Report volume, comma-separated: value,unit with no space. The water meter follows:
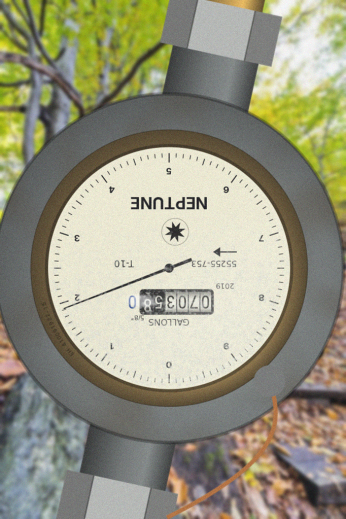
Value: 703581.9,gal
